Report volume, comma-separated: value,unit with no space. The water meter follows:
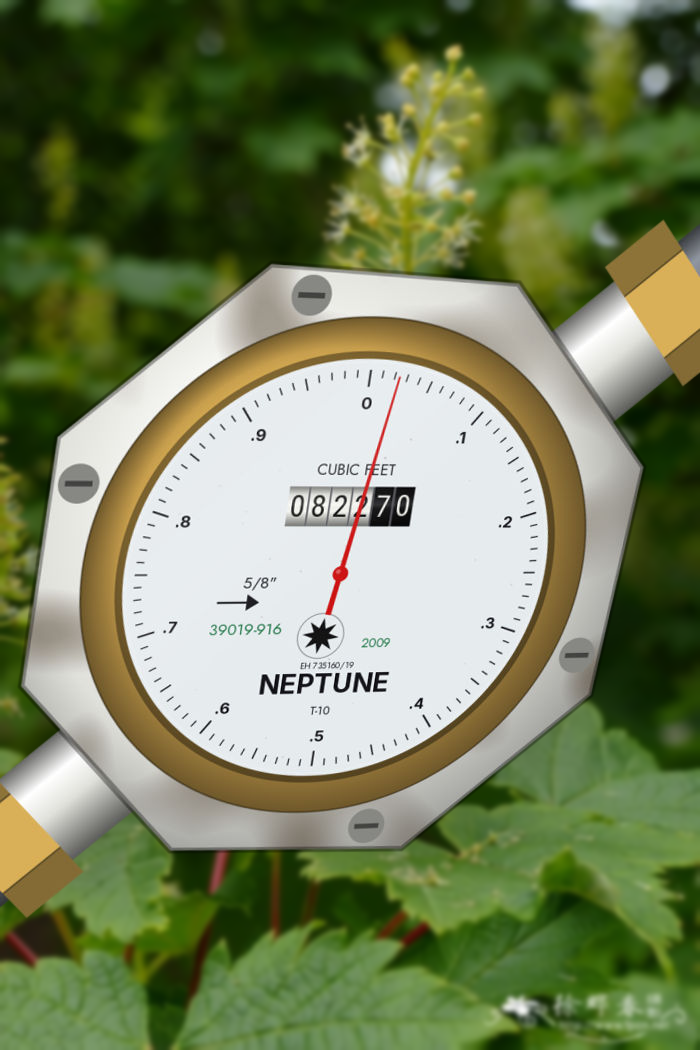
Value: 82270.02,ft³
